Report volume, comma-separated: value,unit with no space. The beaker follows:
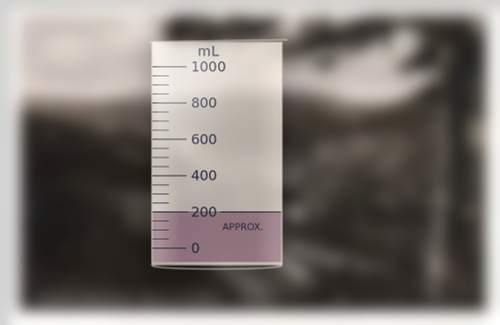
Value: 200,mL
